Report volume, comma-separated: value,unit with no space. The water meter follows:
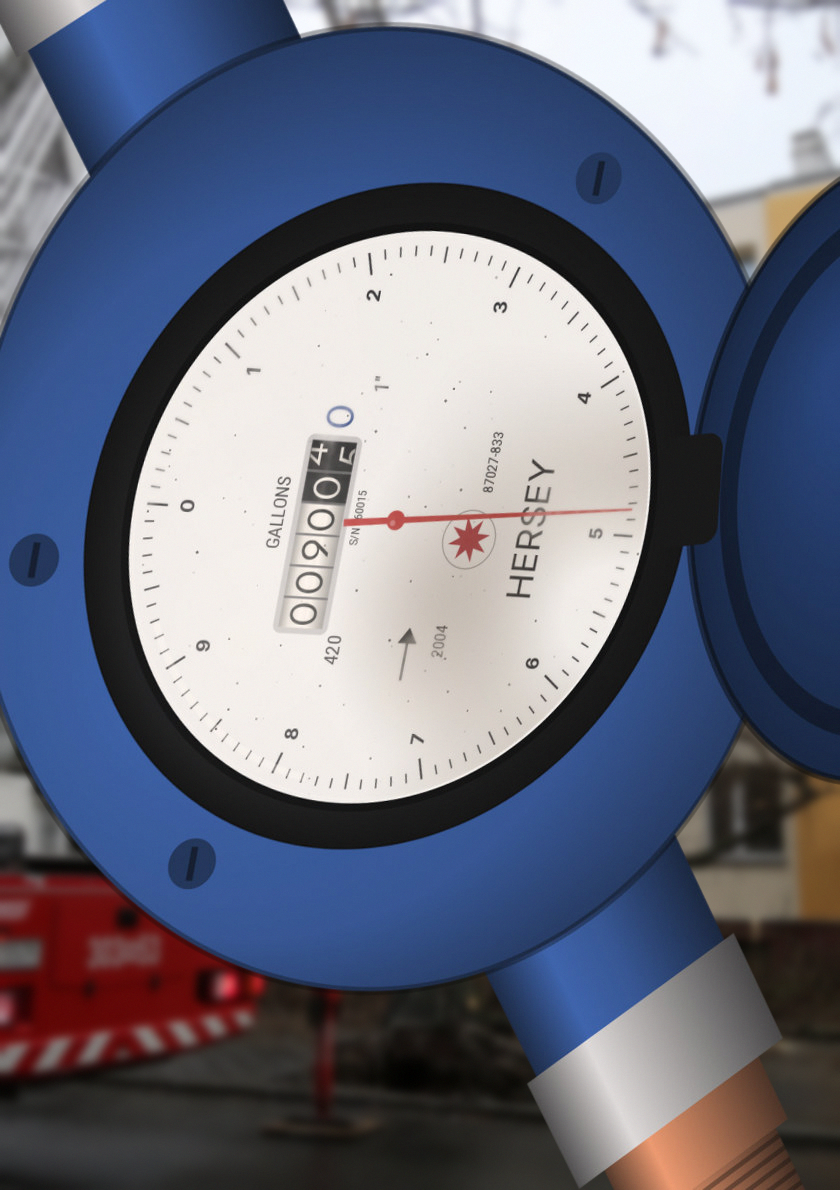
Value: 90044.8,gal
